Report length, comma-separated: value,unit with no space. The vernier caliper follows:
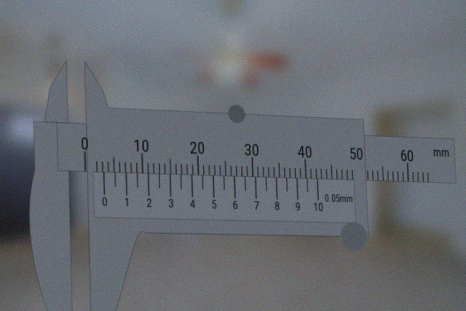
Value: 3.2,mm
